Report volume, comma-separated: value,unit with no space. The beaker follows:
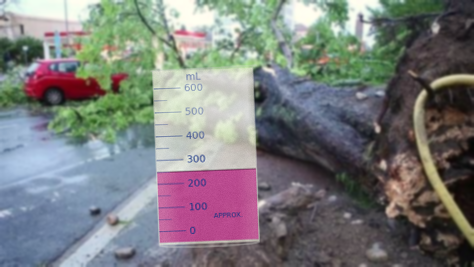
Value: 250,mL
